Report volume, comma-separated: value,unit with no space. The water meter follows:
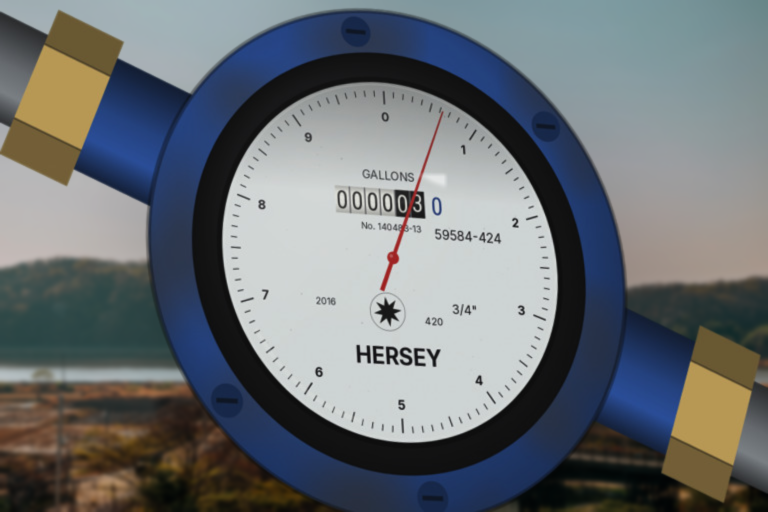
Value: 30.6,gal
